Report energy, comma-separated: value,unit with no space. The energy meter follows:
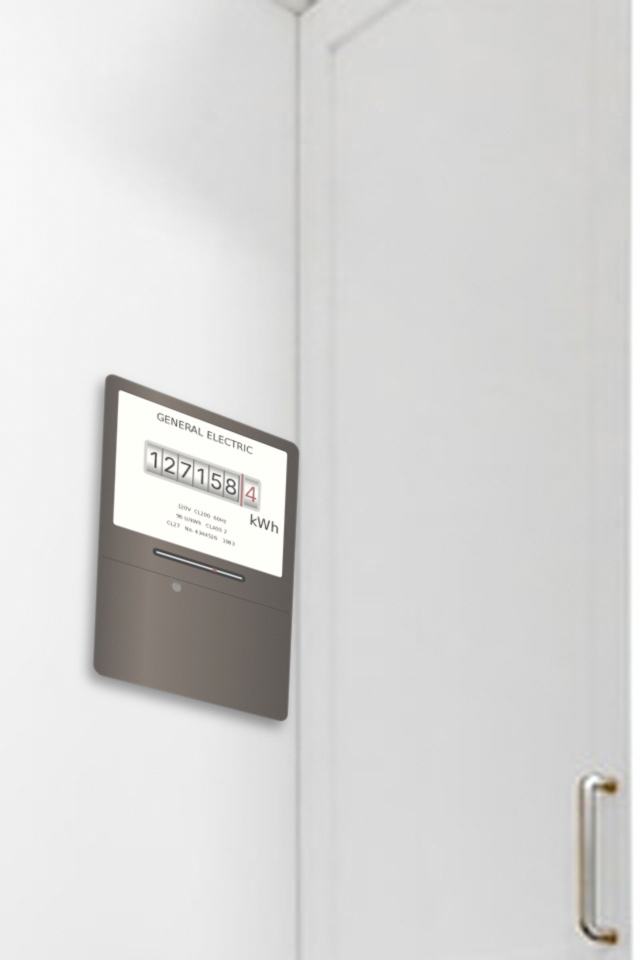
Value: 127158.4,kWh
